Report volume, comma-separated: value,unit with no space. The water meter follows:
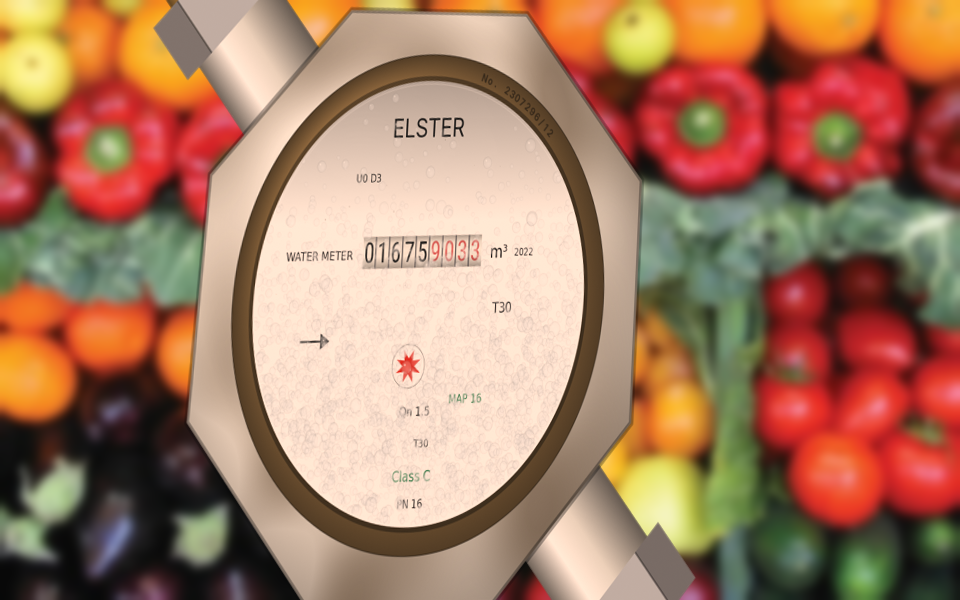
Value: 1675.9033,m³
